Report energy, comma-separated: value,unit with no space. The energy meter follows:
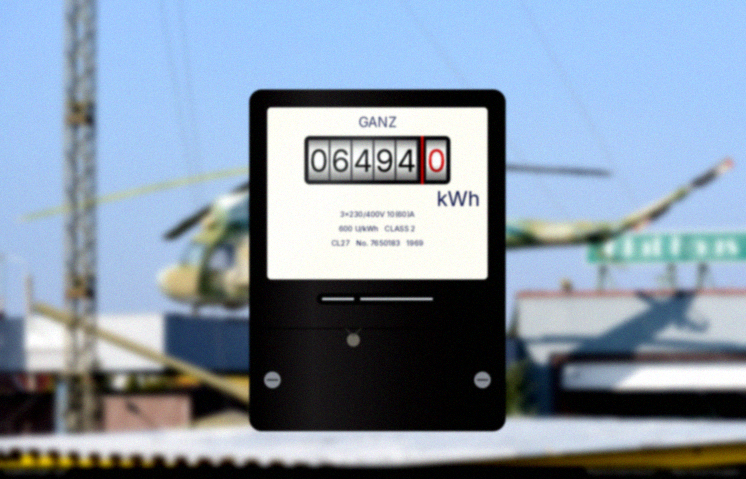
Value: 6494.0,kWh
